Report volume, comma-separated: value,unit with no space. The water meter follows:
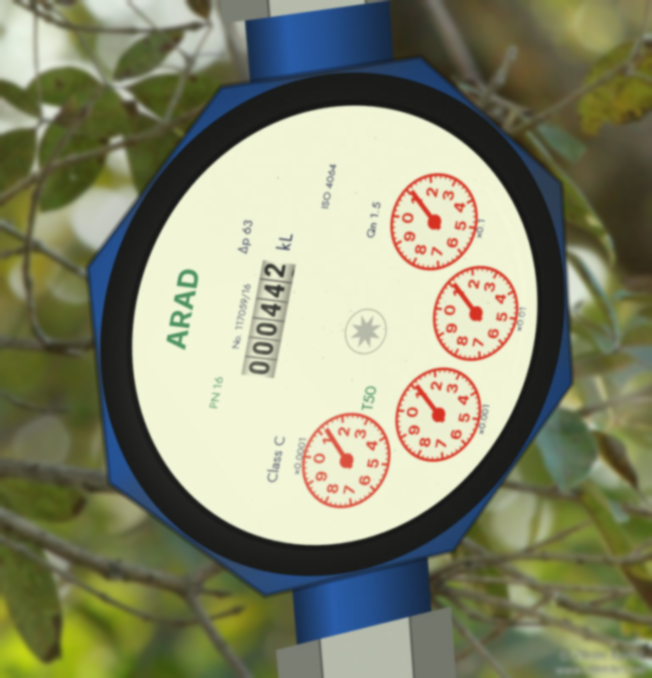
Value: 442.1111,kL
